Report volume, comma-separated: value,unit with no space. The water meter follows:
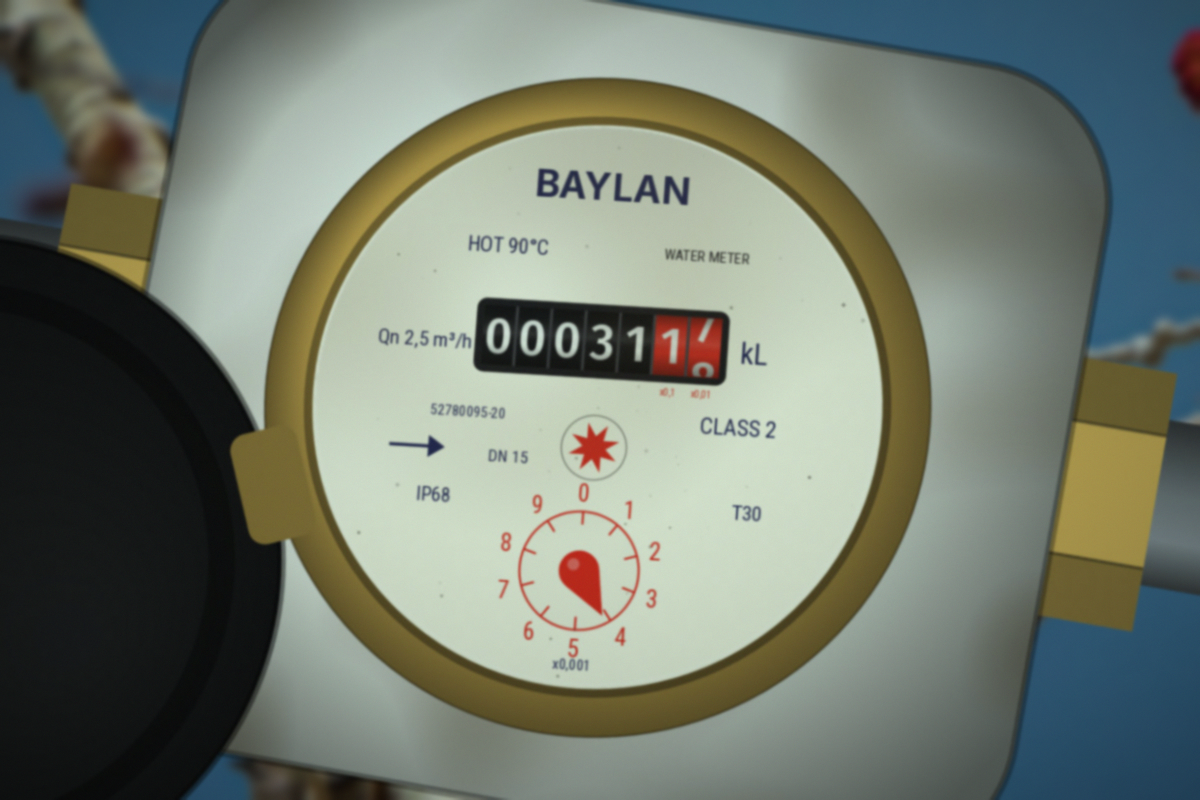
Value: 31.174,kL
